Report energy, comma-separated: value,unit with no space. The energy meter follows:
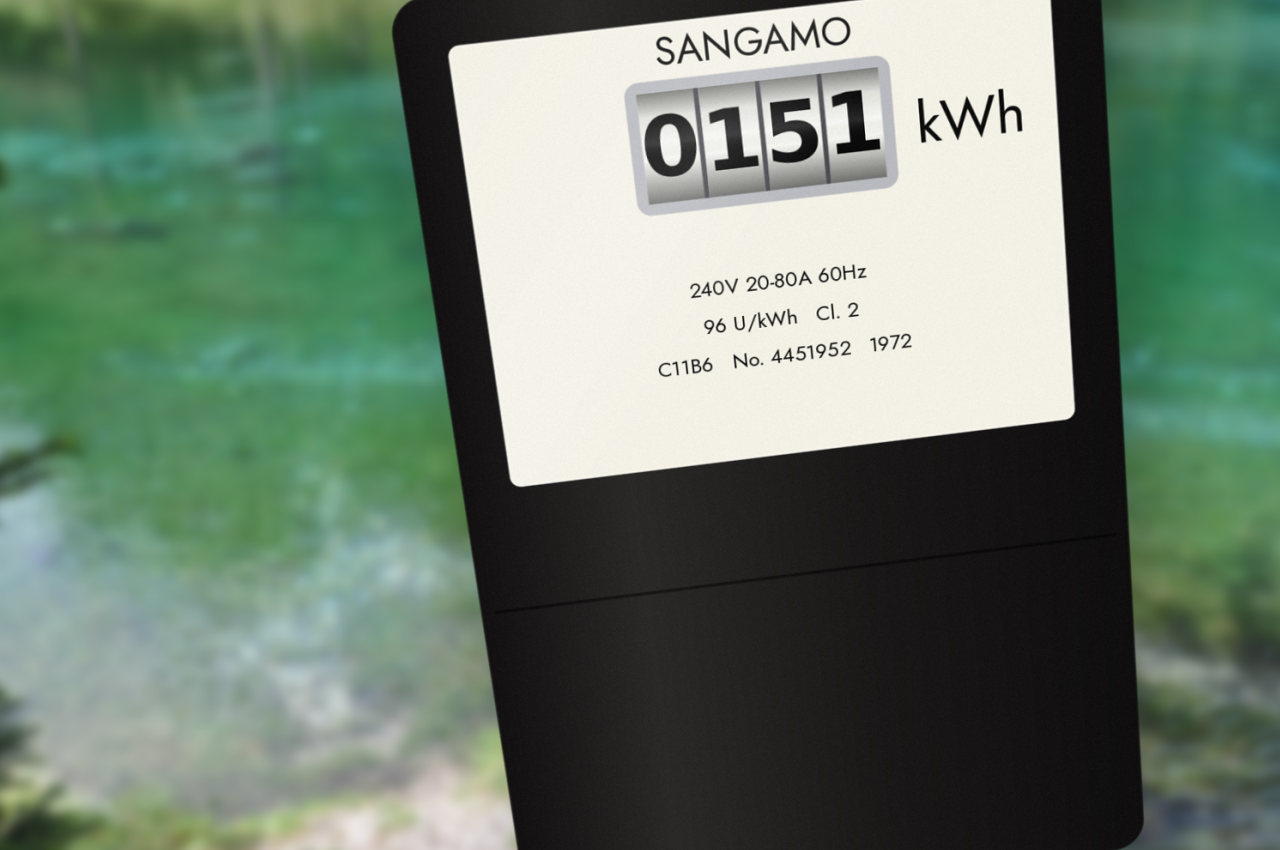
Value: 151,kWh
